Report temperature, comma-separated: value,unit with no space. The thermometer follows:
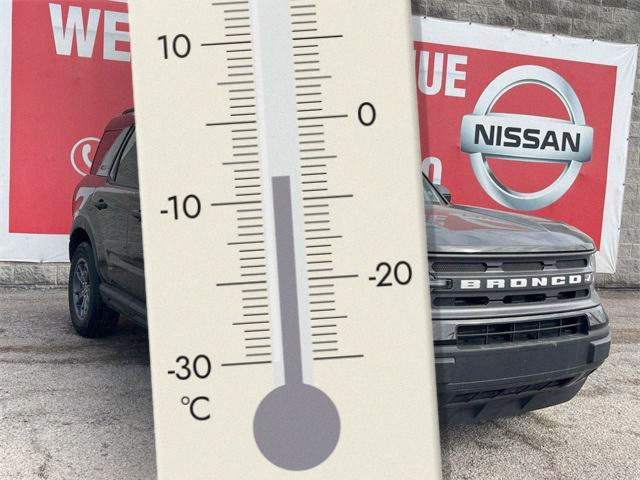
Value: -7,°C
